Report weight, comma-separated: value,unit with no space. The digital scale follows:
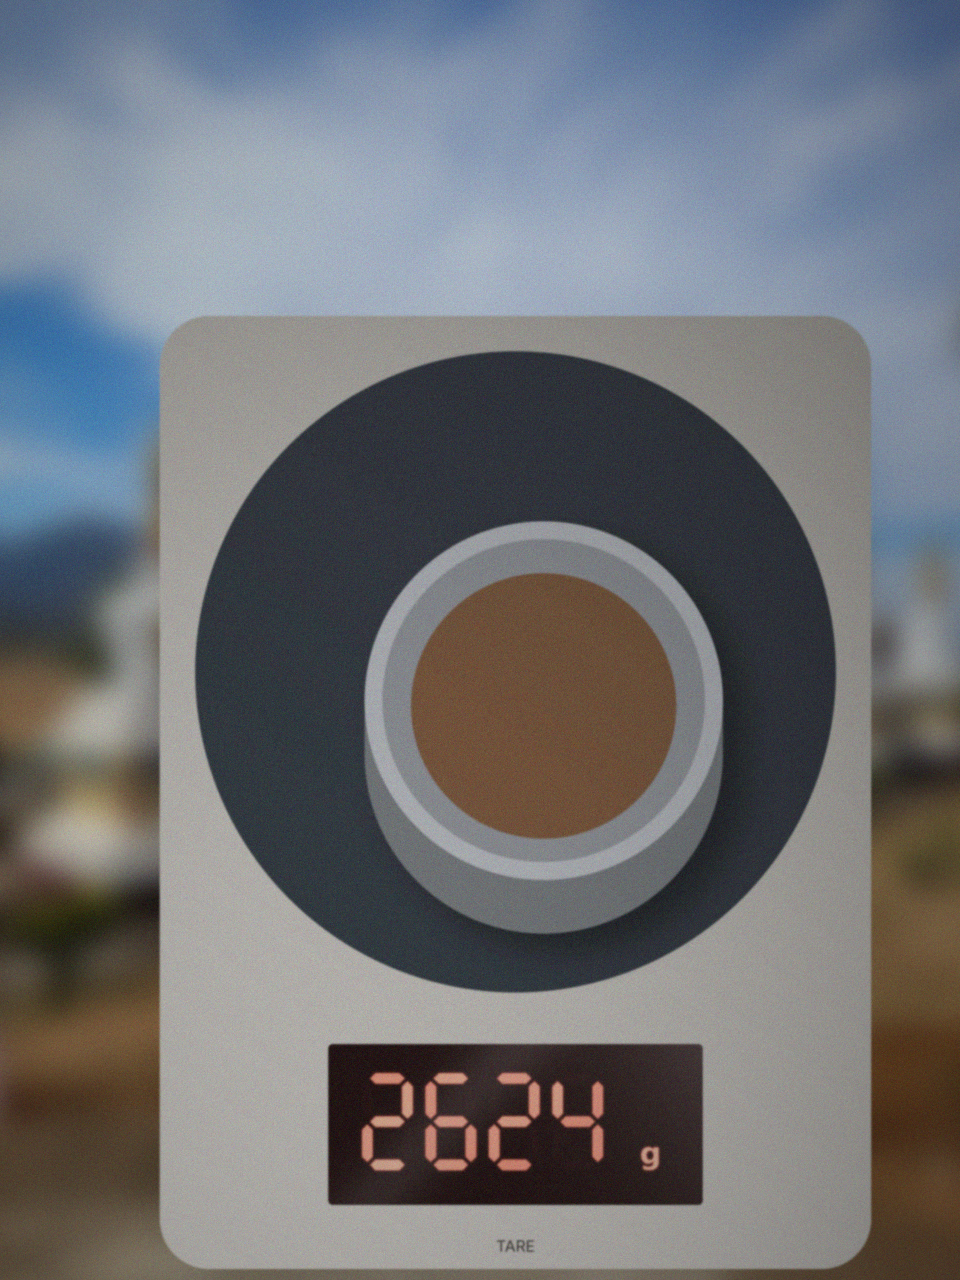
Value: 2624,g
